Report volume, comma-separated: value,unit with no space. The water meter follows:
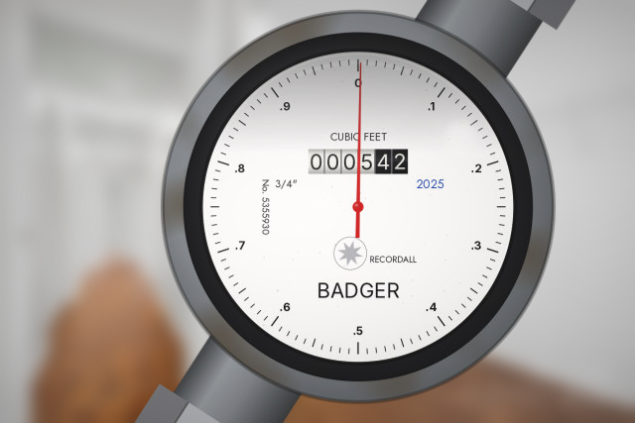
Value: 542.00,ft³
